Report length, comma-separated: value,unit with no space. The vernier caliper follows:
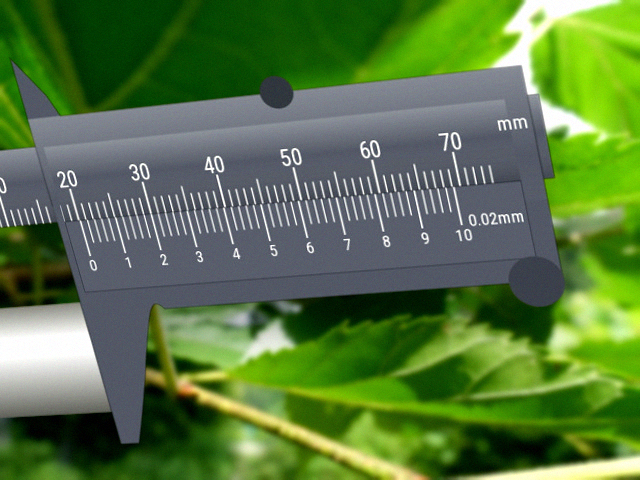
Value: 20.2,mm
